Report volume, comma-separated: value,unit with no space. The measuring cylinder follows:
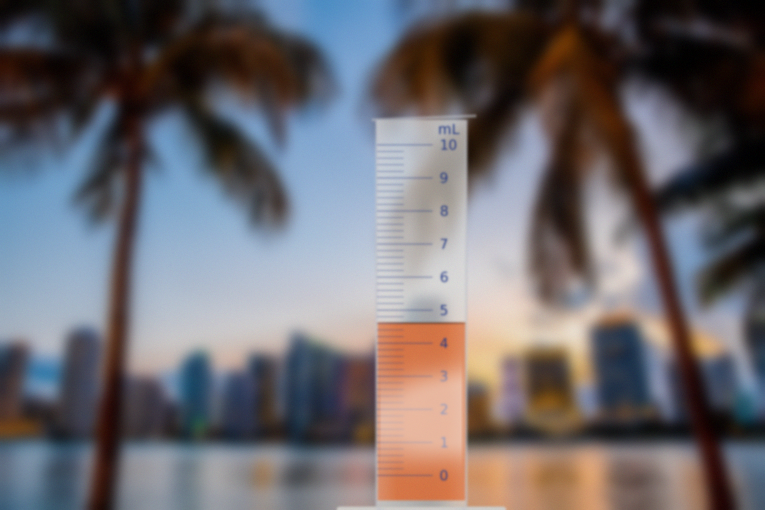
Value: 4.6,mL
